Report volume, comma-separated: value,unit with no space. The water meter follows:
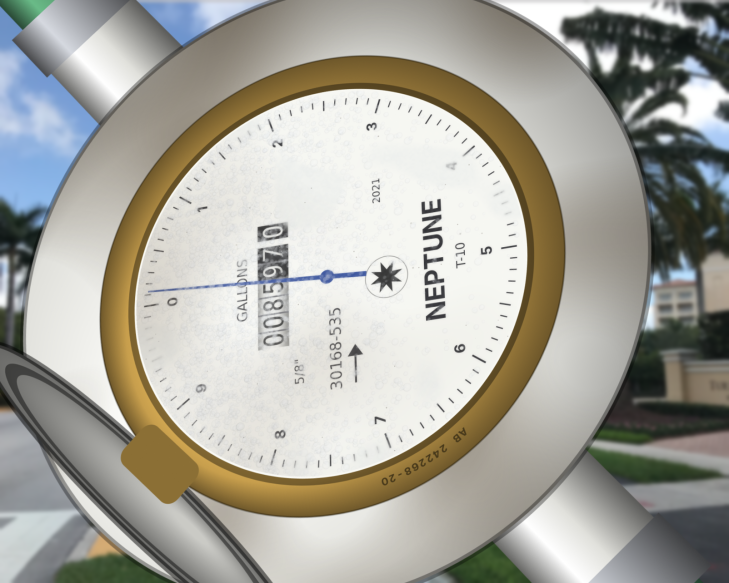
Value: 85970.1,gal
